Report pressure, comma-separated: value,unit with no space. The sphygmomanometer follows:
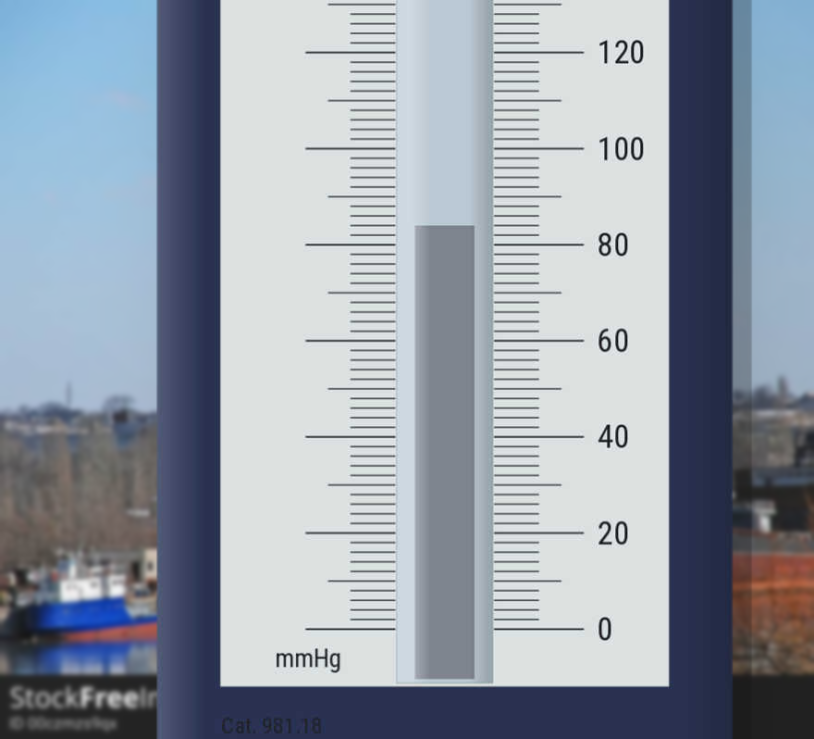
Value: 84,mmHg
